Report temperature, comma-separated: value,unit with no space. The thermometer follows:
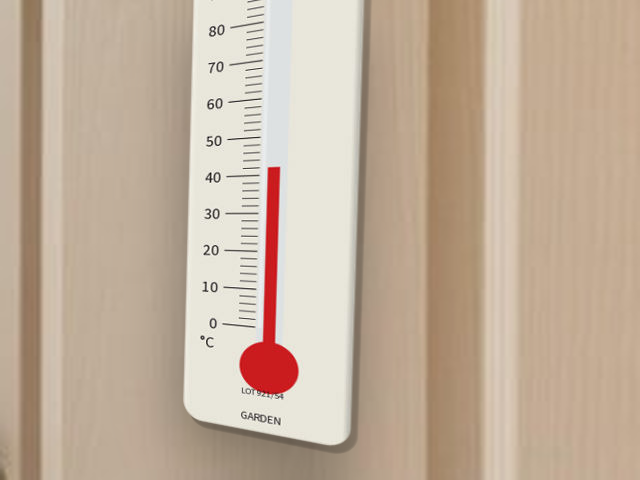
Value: 42,°C
